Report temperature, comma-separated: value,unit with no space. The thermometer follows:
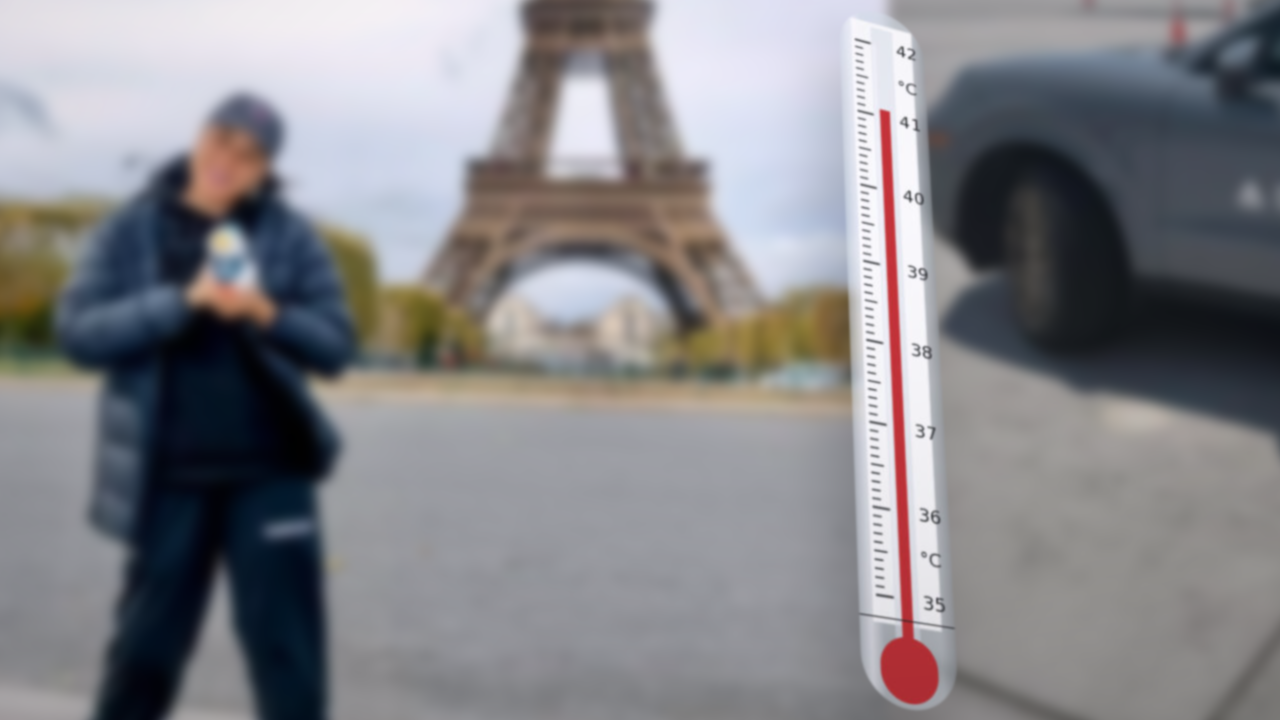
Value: 41.1,°C
